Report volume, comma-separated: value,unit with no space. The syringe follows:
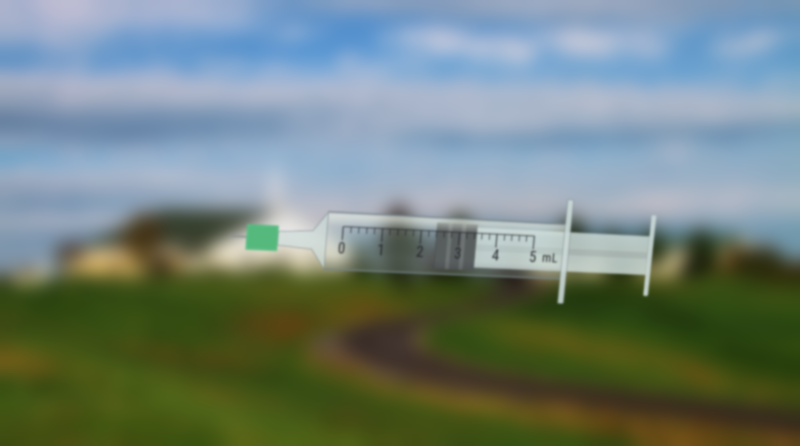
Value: 2.4,mL
